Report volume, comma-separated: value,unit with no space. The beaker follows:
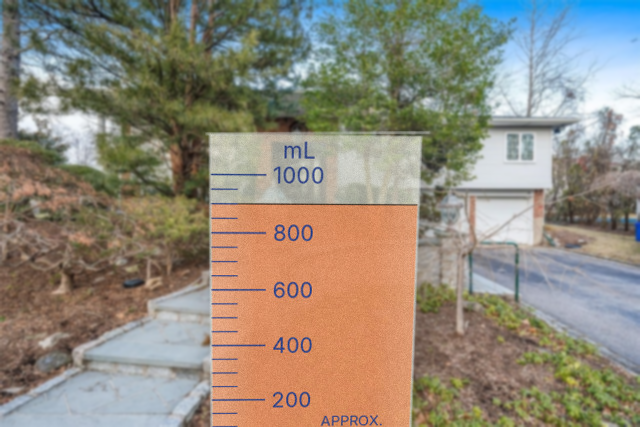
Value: 900,mL
